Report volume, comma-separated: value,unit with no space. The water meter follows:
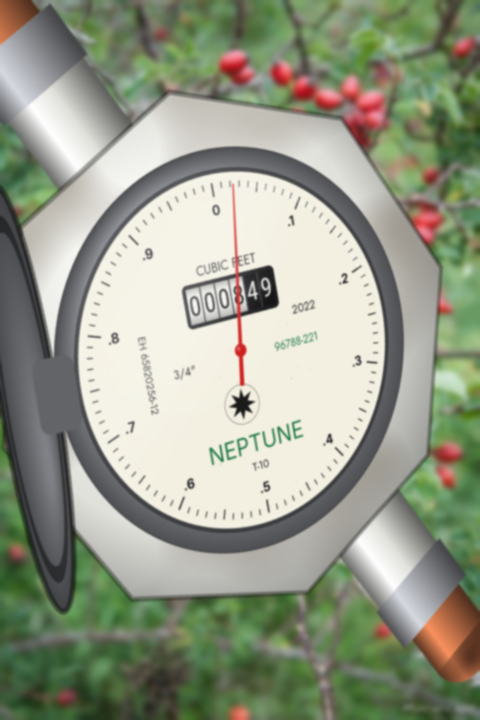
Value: 849.02,ft³
